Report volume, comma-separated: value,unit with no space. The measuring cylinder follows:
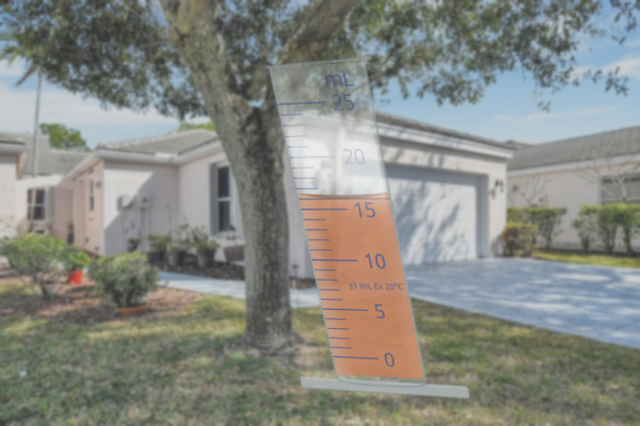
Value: 16,mL
